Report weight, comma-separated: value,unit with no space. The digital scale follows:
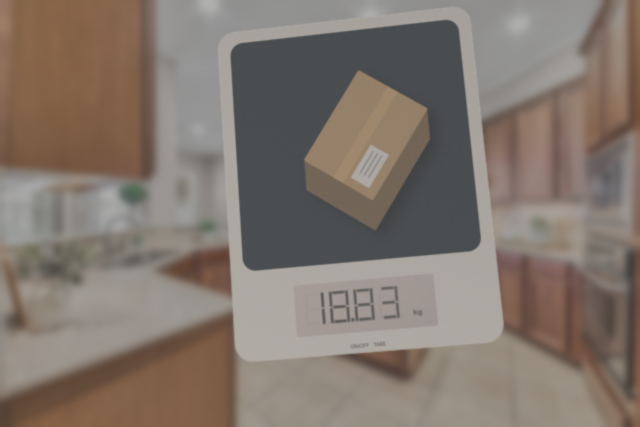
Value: 18.83,kg
